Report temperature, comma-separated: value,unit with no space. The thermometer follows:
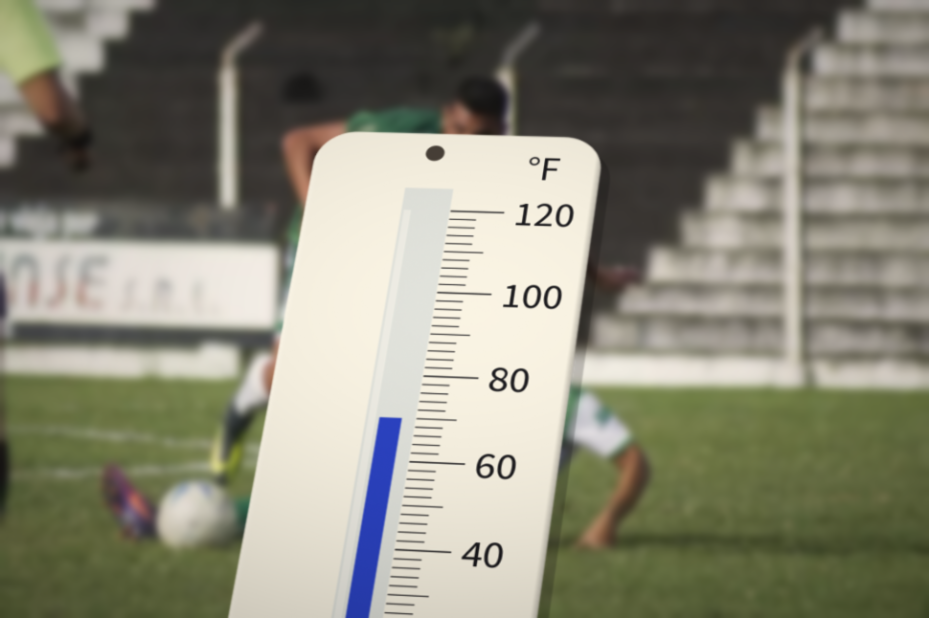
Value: 70,°F
